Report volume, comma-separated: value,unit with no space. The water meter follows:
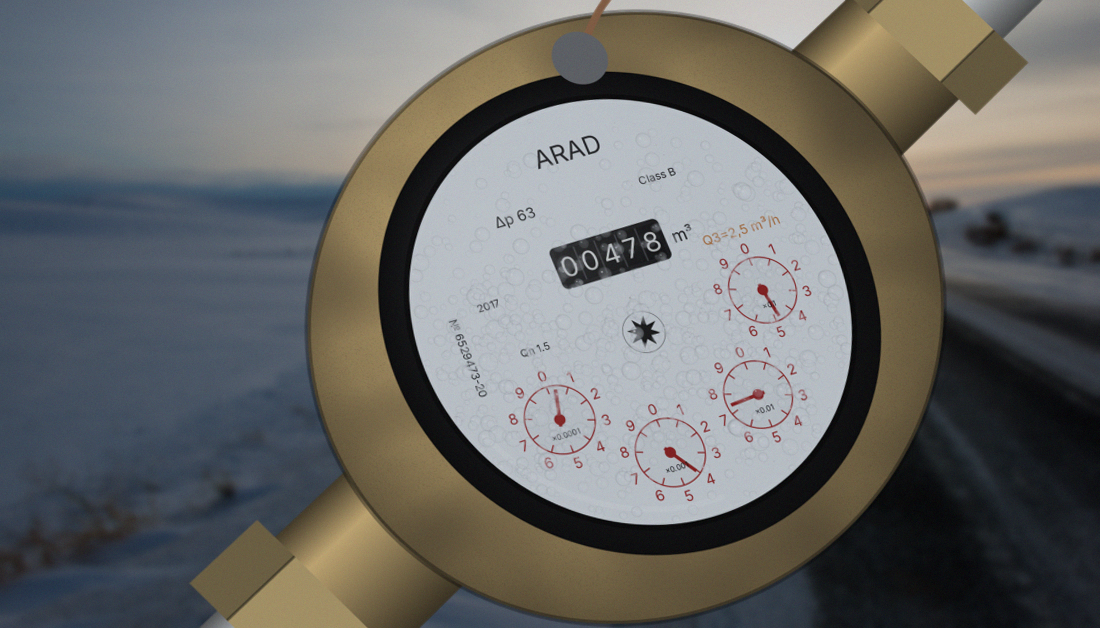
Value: 478.4740,m³
